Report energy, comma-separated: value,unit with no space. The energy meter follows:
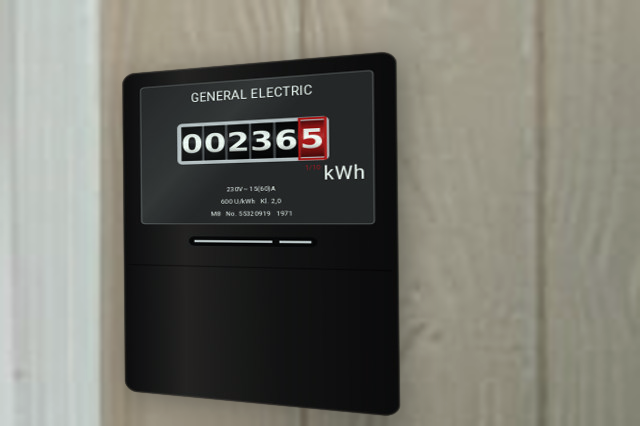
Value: 236.5,kWh
